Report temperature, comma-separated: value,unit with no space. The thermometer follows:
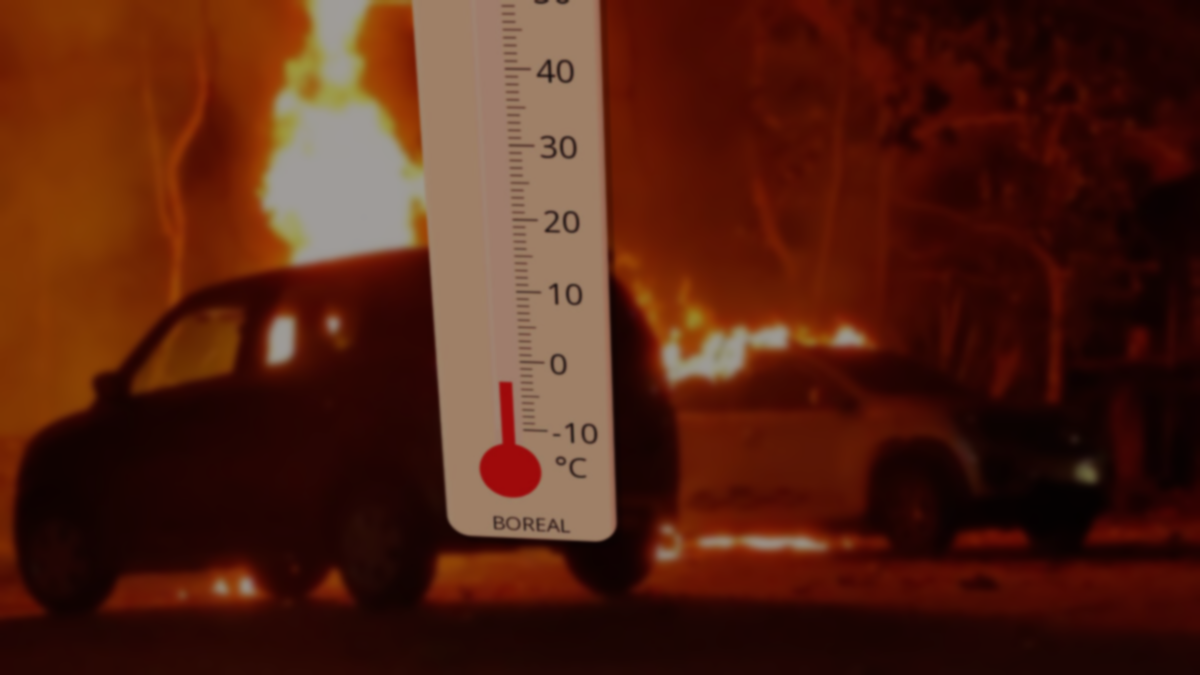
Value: -3,°C
